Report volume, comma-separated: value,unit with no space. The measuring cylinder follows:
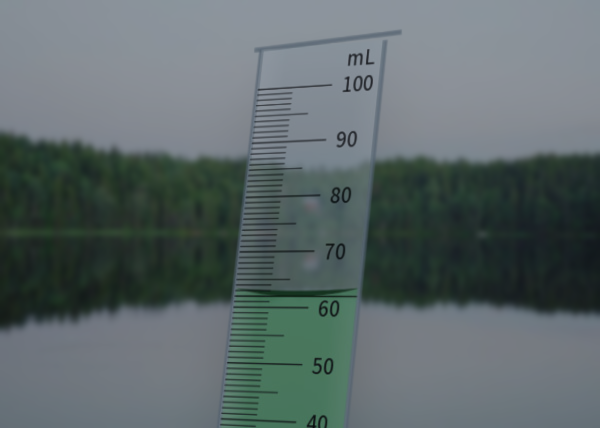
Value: 62,mL
